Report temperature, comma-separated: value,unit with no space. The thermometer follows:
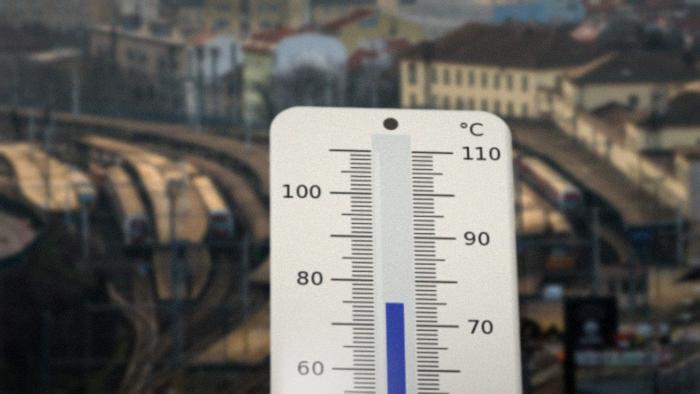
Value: 75,°C
